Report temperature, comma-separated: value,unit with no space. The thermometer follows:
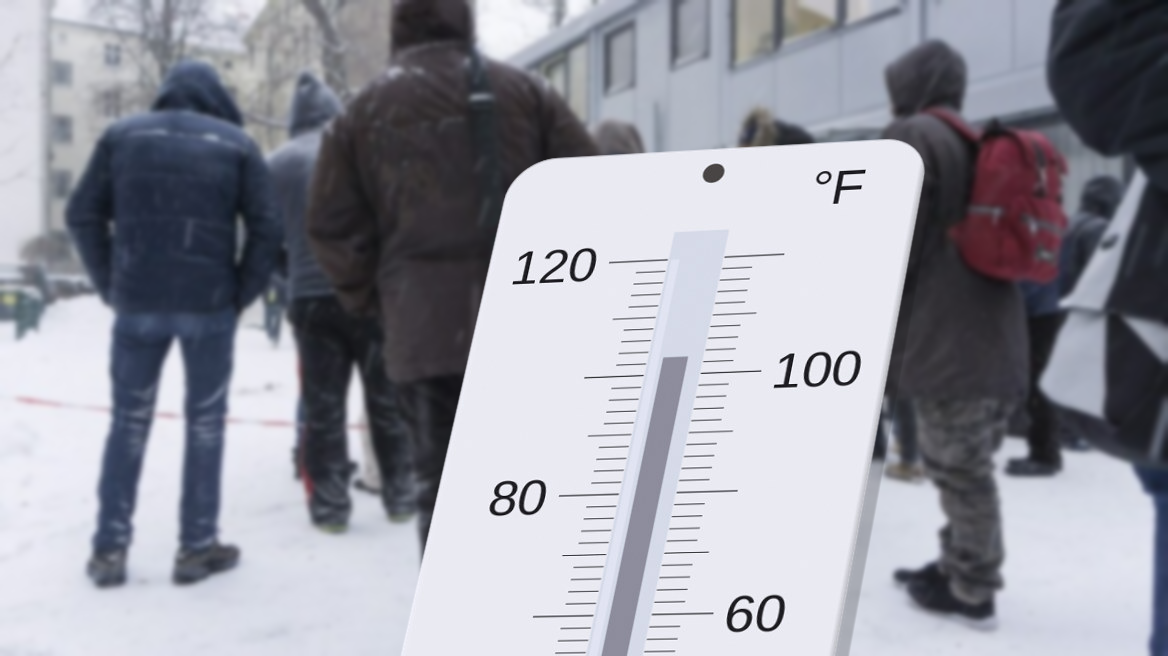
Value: 103,°F
